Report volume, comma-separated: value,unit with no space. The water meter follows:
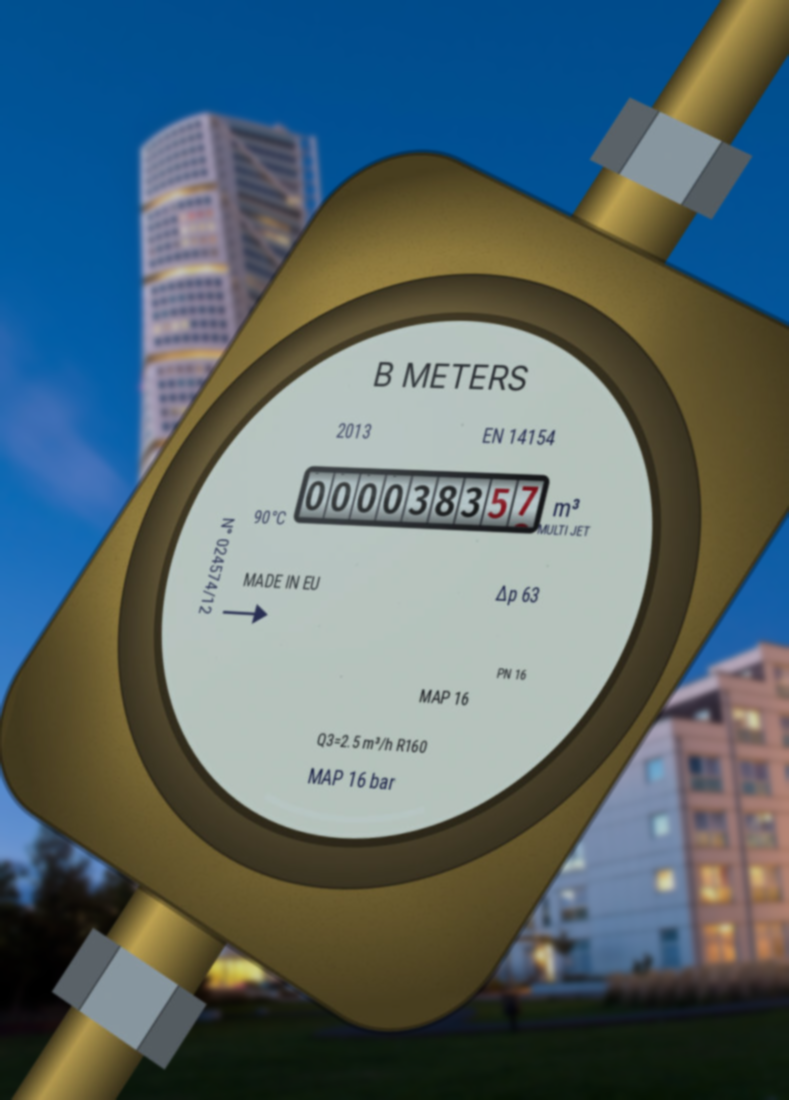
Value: 383.57,m³
